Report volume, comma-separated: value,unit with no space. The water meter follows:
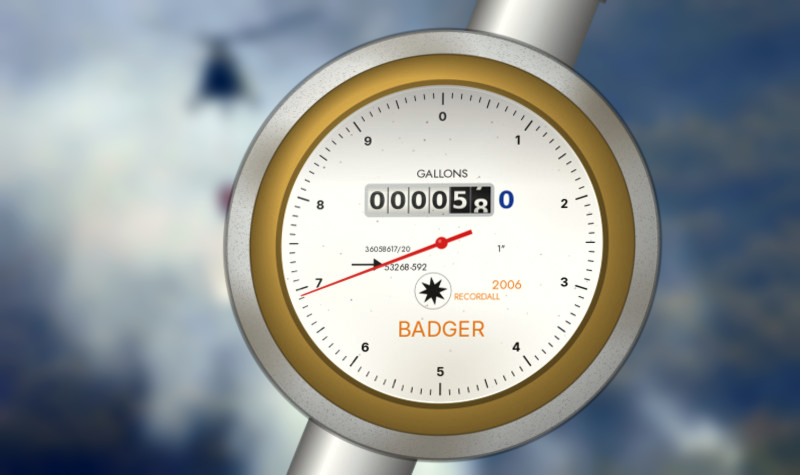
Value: 576.9,gal
